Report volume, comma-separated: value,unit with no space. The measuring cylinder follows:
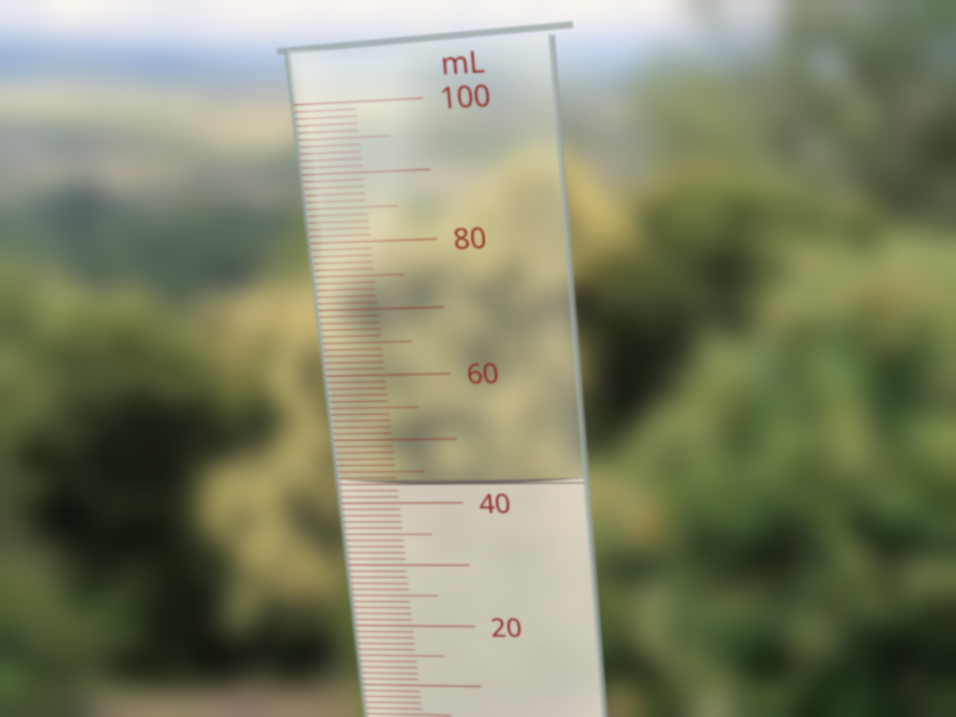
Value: 43,mL
